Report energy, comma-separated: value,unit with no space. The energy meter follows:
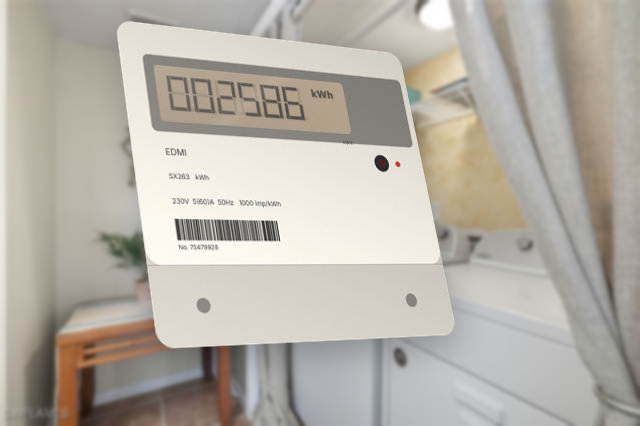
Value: 2586,kWh
